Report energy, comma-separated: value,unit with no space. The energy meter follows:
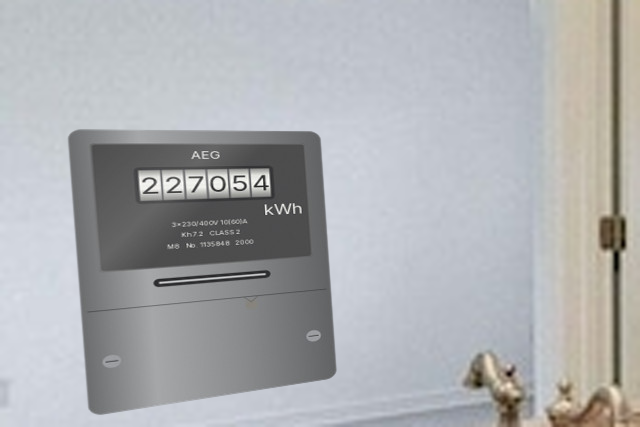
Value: 227054,kWh
